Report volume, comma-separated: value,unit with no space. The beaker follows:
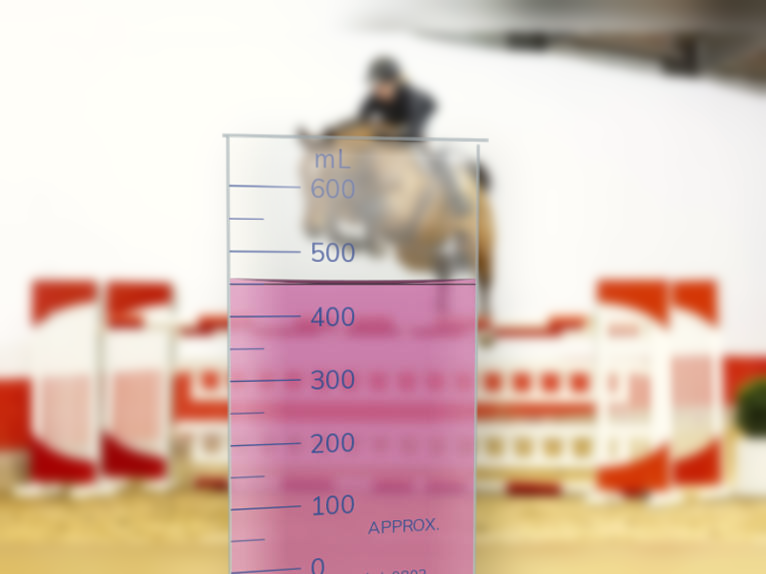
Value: 450,mL
